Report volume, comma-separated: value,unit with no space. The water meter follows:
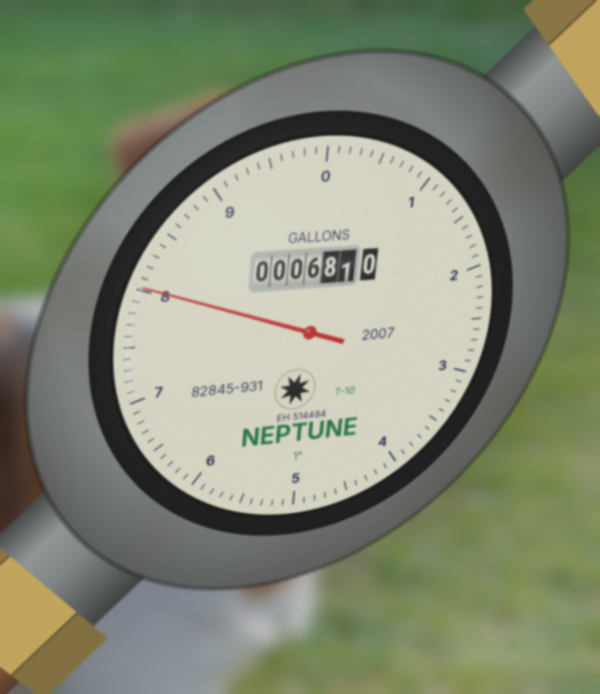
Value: 6808.0,gal
